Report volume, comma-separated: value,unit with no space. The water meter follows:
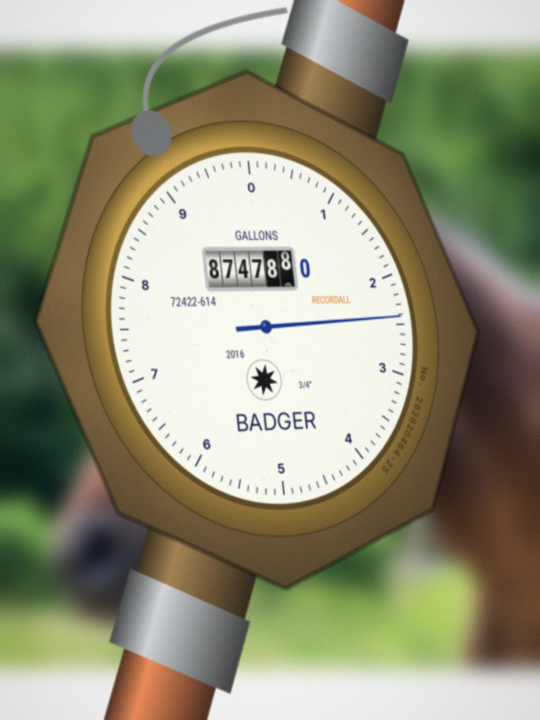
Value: 8747882.4,gal
